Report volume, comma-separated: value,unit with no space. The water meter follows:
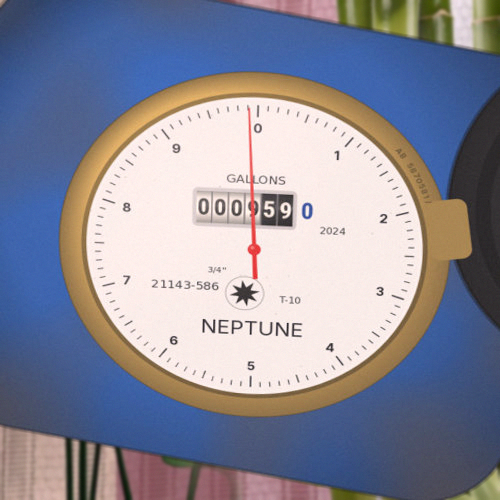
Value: 9589.9,gal
